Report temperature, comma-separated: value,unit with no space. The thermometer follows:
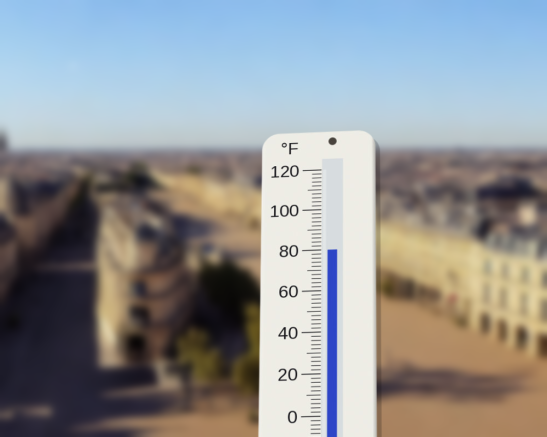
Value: 80,°F
